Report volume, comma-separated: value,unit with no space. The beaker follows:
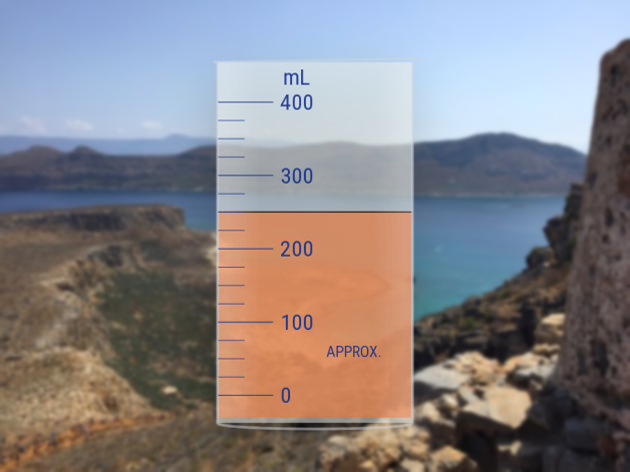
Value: 250,mL
